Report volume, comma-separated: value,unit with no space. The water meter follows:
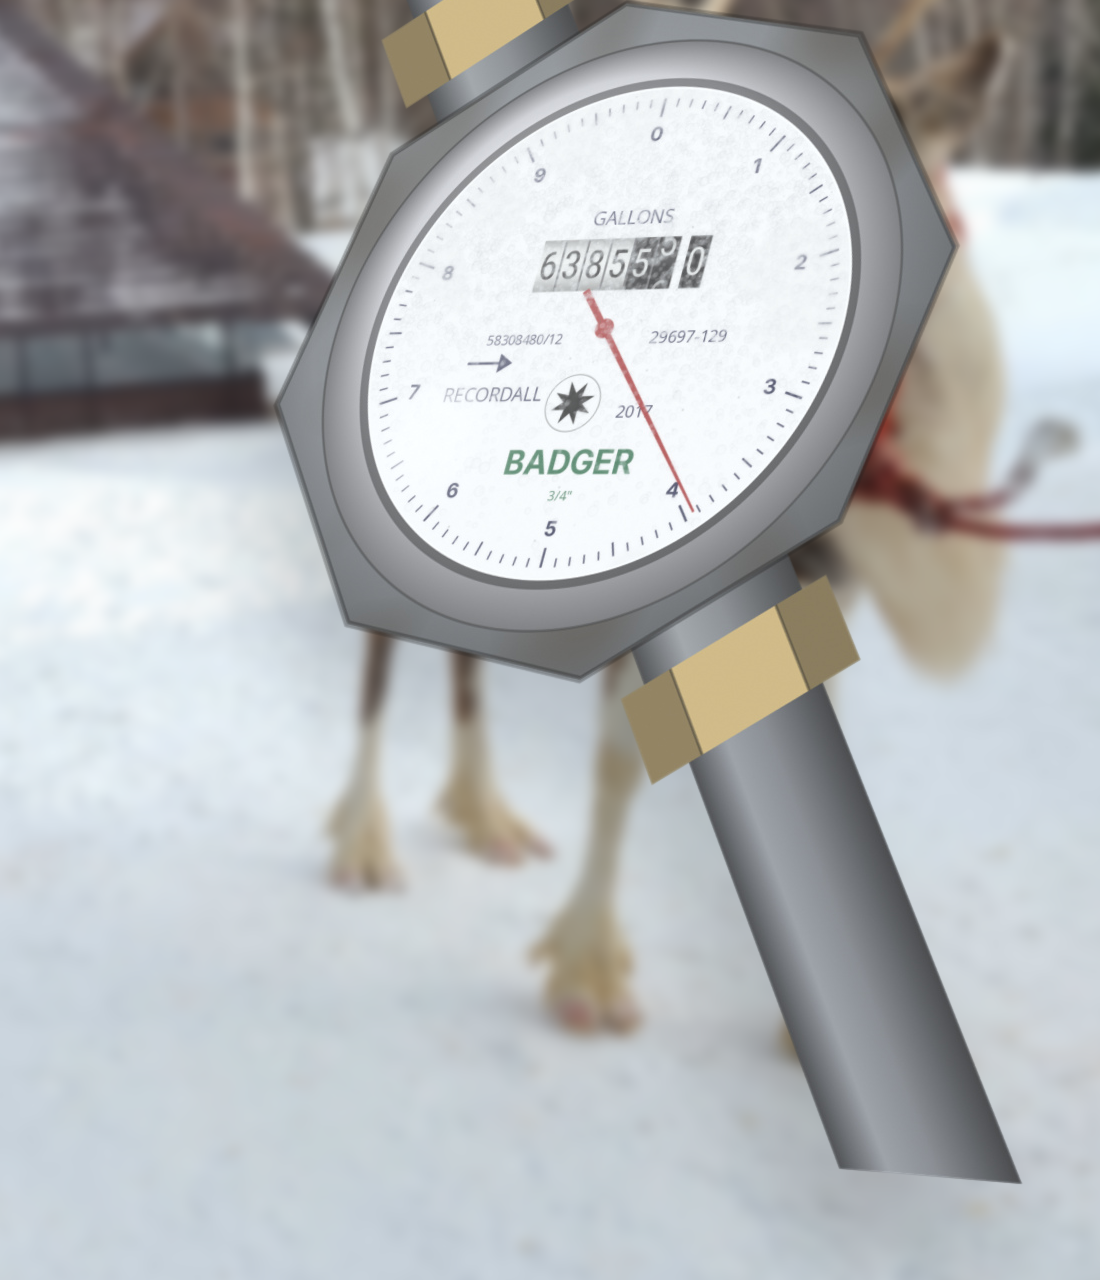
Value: 6385553.9,gal
